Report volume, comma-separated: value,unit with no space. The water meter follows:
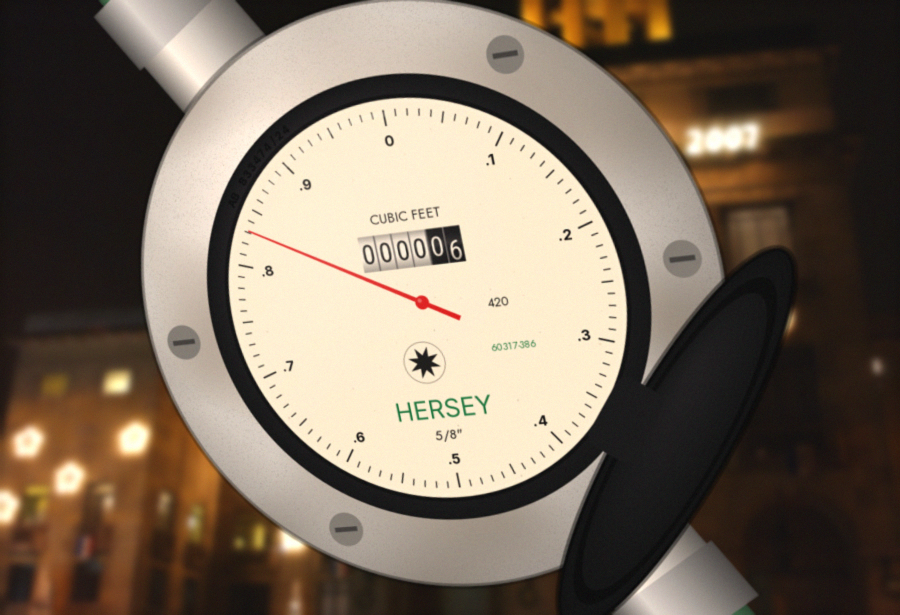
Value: 5.83,ft³
